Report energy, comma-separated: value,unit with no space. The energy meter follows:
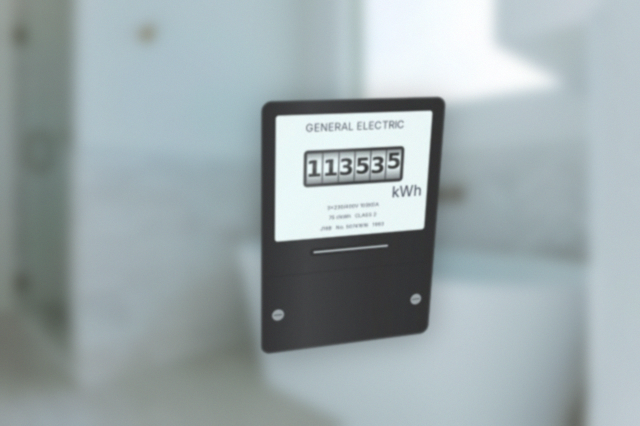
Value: 113535,kWh
